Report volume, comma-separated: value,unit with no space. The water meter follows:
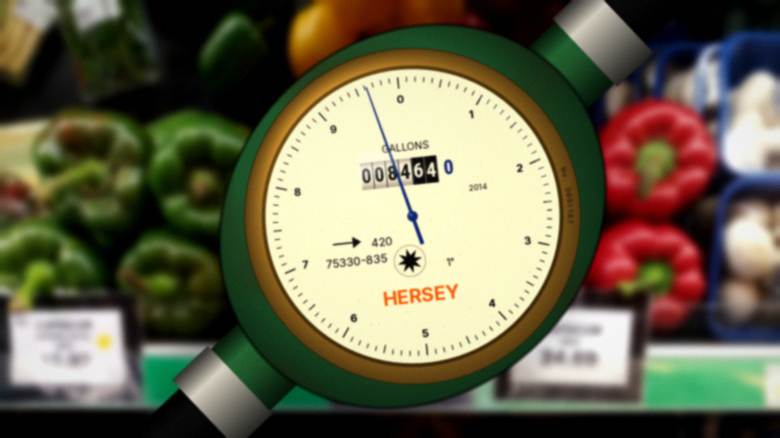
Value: 84639.6,gal
